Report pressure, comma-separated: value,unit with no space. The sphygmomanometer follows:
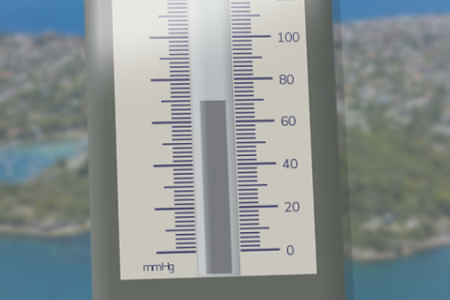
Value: 70,mmHg
